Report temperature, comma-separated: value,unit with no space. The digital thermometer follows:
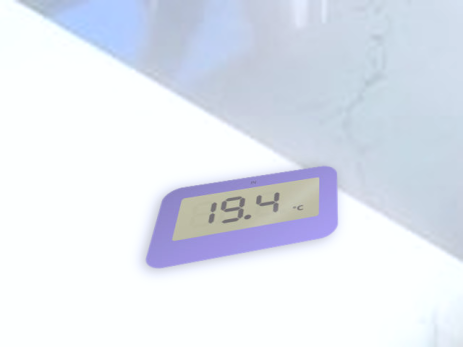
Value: 19.4,°C
